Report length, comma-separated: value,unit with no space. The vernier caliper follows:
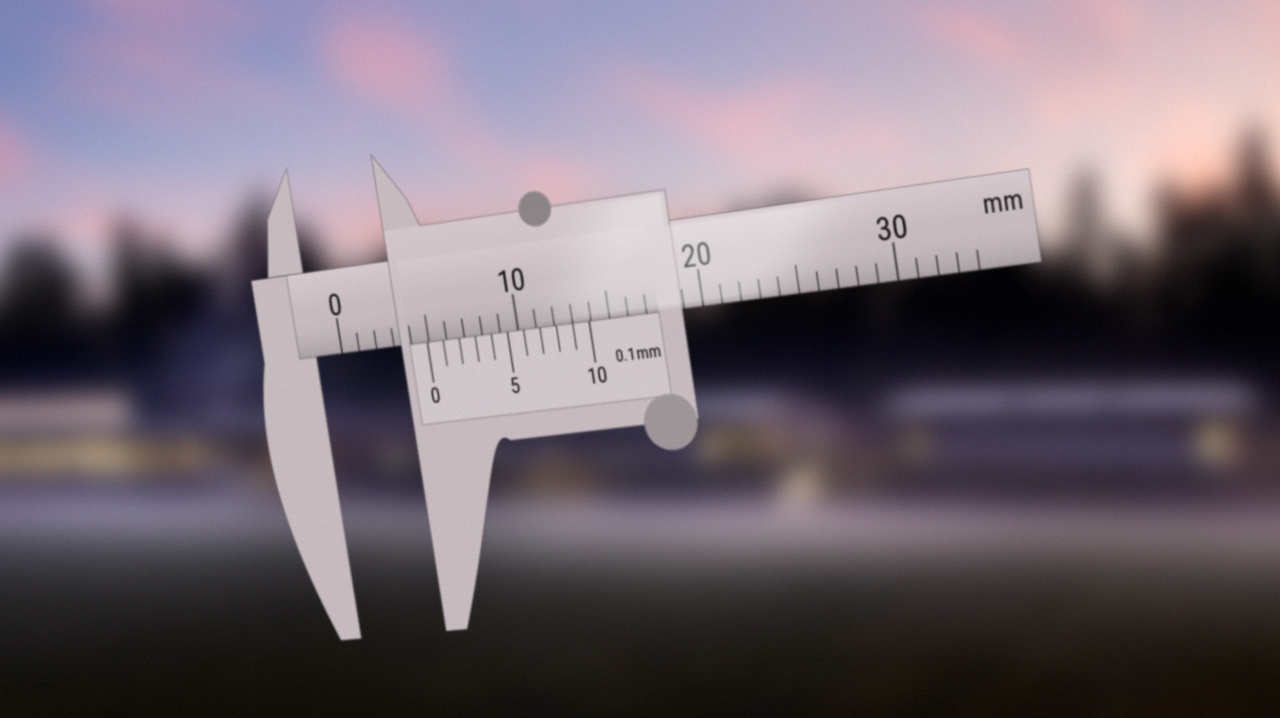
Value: 4.9,mm
